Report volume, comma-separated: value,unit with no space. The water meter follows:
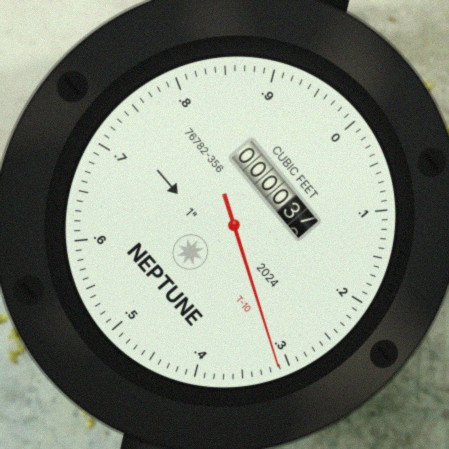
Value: 37.31,ft³
